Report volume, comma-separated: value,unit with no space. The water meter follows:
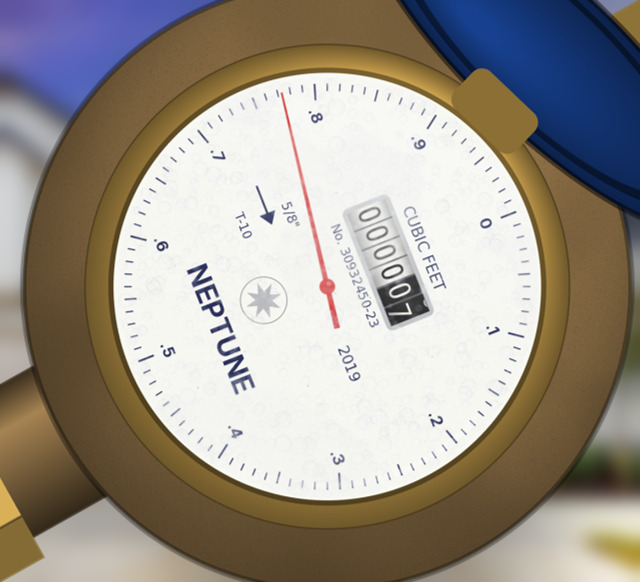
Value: 6.77,ft³
